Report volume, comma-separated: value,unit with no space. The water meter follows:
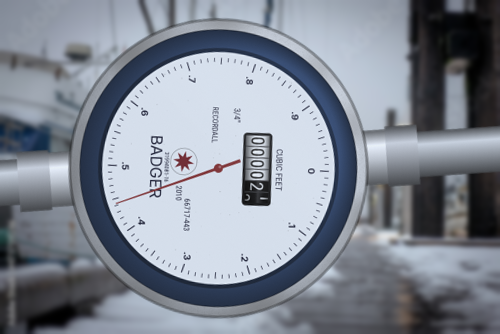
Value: 21.44,ft³
